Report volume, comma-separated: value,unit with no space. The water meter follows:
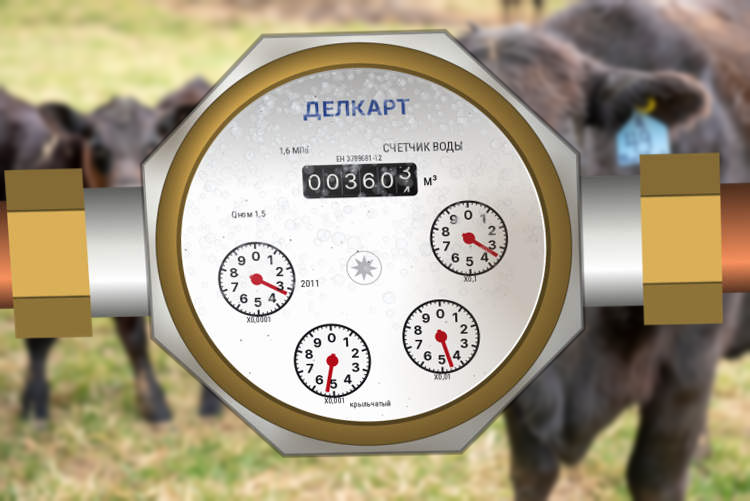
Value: 3603.3453,m³
